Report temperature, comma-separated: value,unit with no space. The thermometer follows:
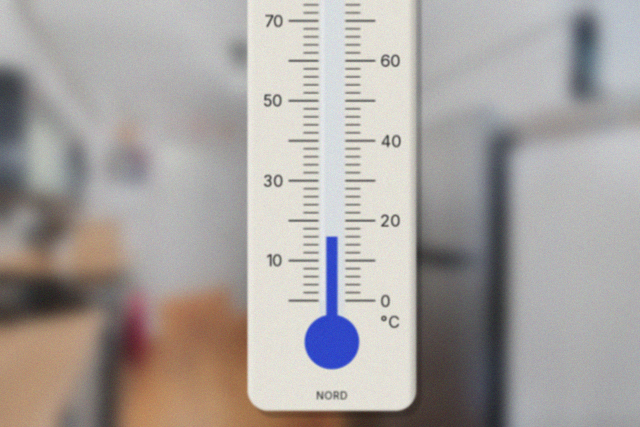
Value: 16,°C
